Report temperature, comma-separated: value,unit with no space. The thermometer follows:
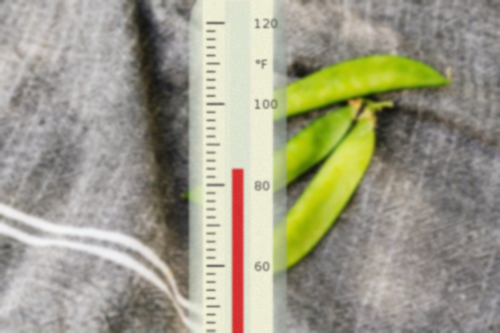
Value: 84,°F
